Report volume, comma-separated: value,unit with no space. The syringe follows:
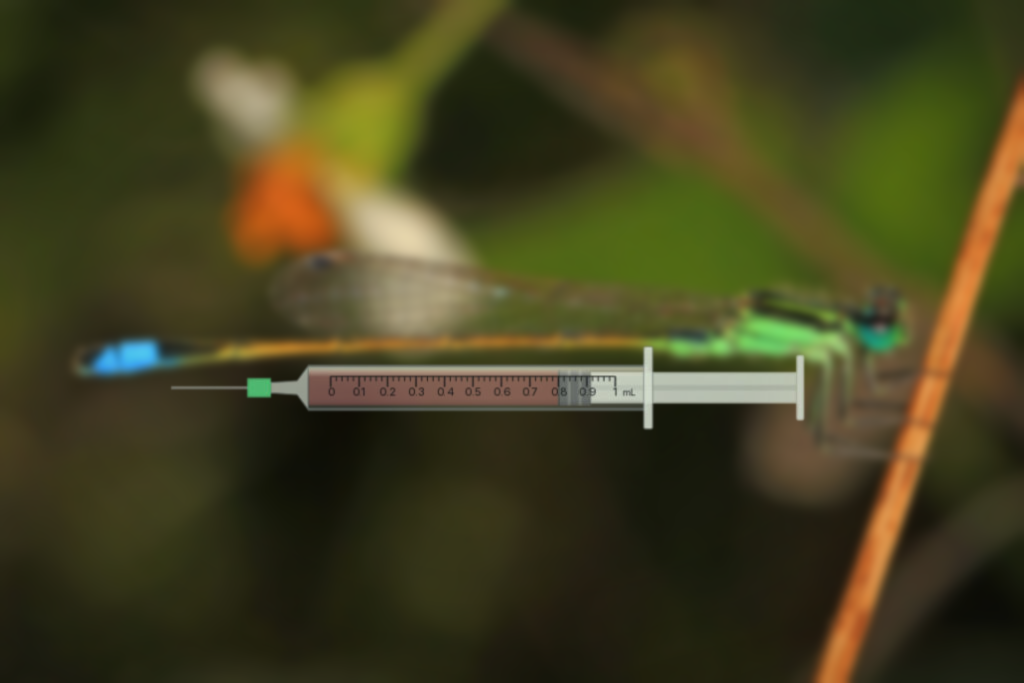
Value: 0.8,mL
